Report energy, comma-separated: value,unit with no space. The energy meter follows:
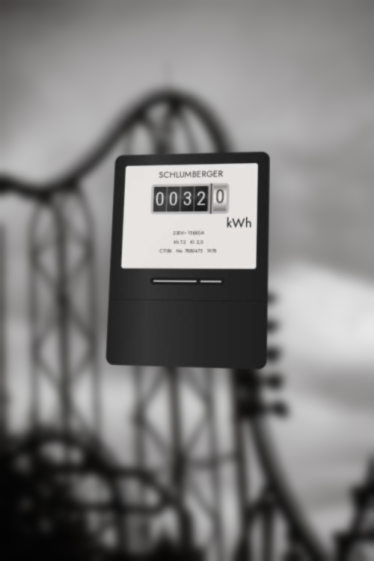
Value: 32.0,kWh
